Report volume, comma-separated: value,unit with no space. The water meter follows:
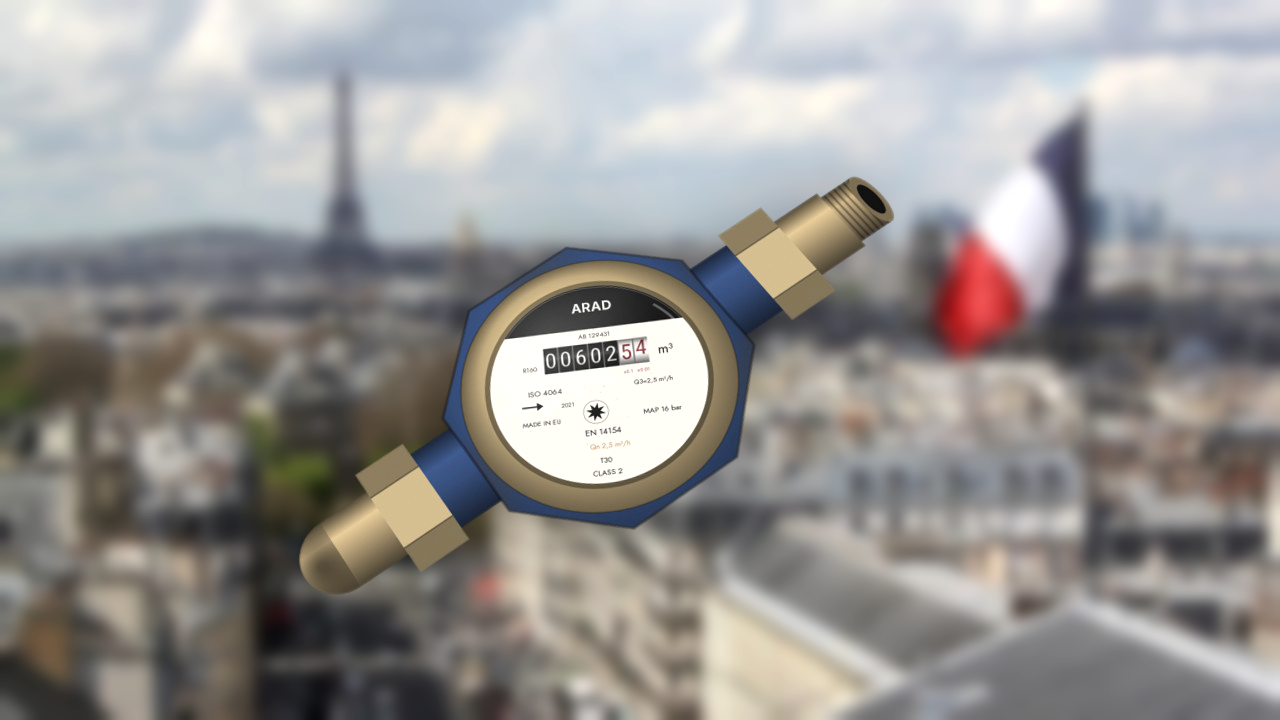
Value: 602.54,m³
